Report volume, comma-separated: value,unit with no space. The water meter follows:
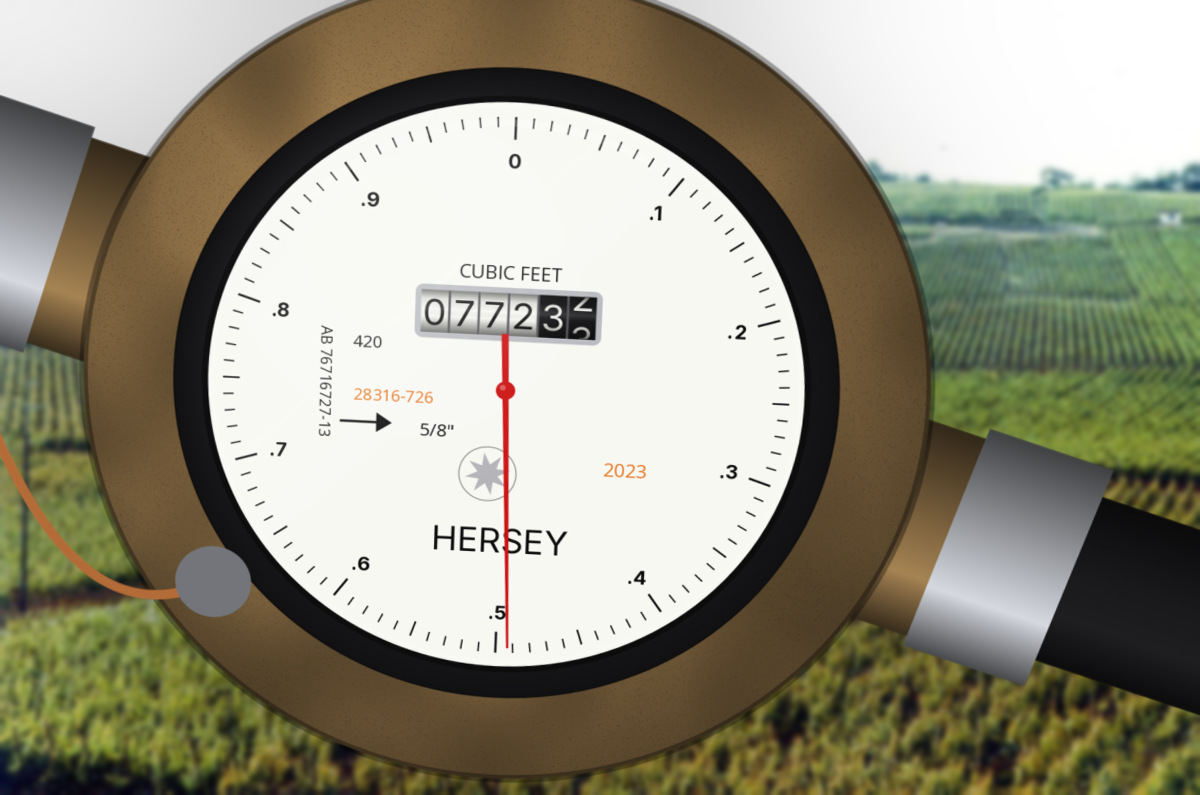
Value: 77232.49,ft³
